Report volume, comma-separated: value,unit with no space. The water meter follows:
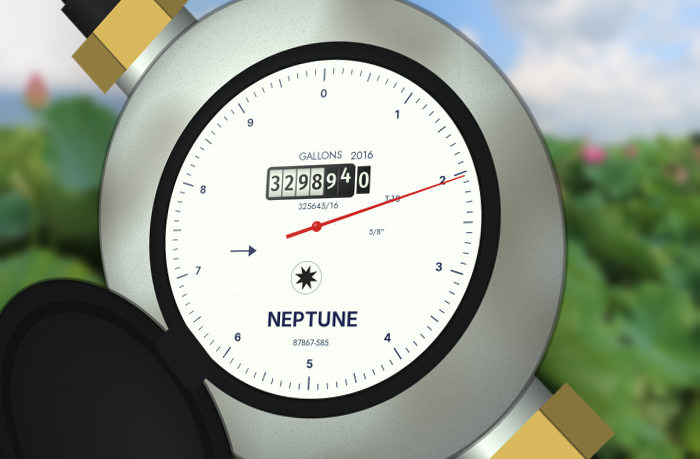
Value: 3298942.0,gal
